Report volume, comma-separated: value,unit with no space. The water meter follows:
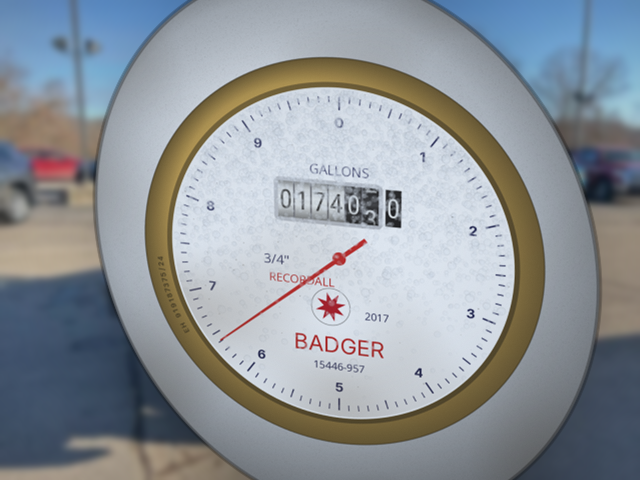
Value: 174026.4,gal
